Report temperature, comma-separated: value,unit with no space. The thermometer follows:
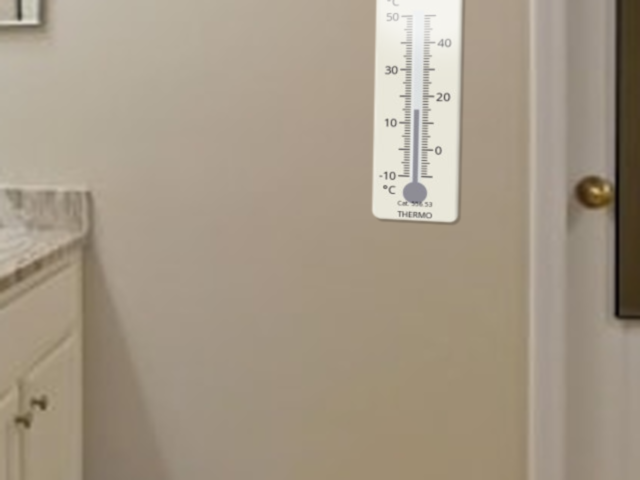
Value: 15,°C
